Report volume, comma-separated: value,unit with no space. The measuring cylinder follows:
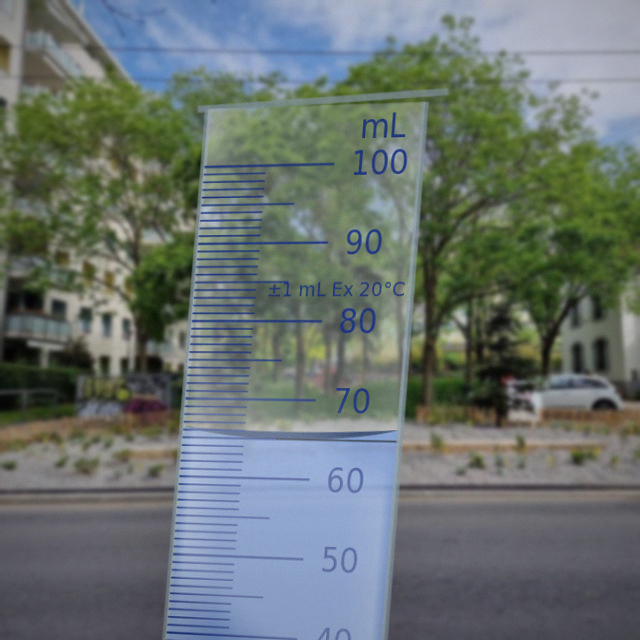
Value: 65,mL
